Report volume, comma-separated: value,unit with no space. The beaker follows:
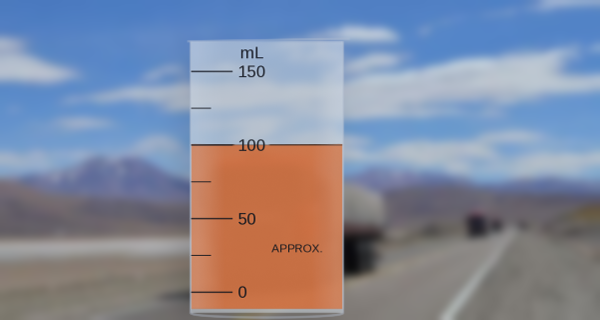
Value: 100,mL
